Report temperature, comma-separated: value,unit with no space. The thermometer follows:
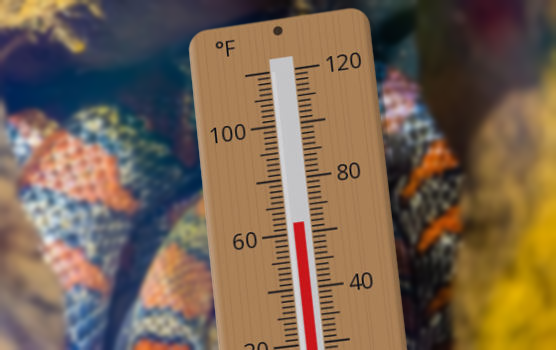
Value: 64,°F
